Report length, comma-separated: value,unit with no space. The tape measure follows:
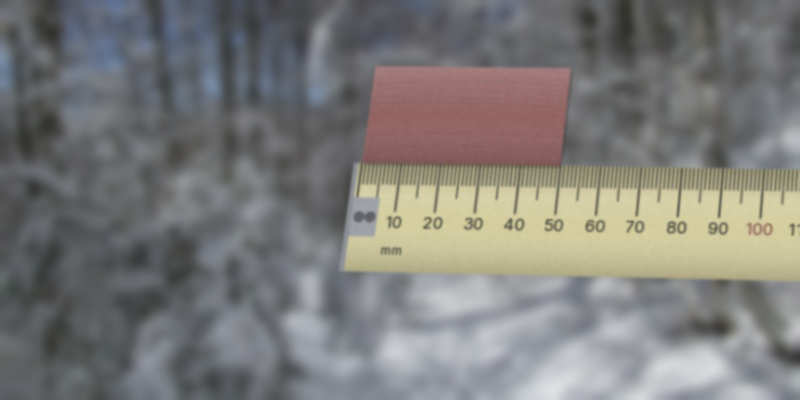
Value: 50,mm
